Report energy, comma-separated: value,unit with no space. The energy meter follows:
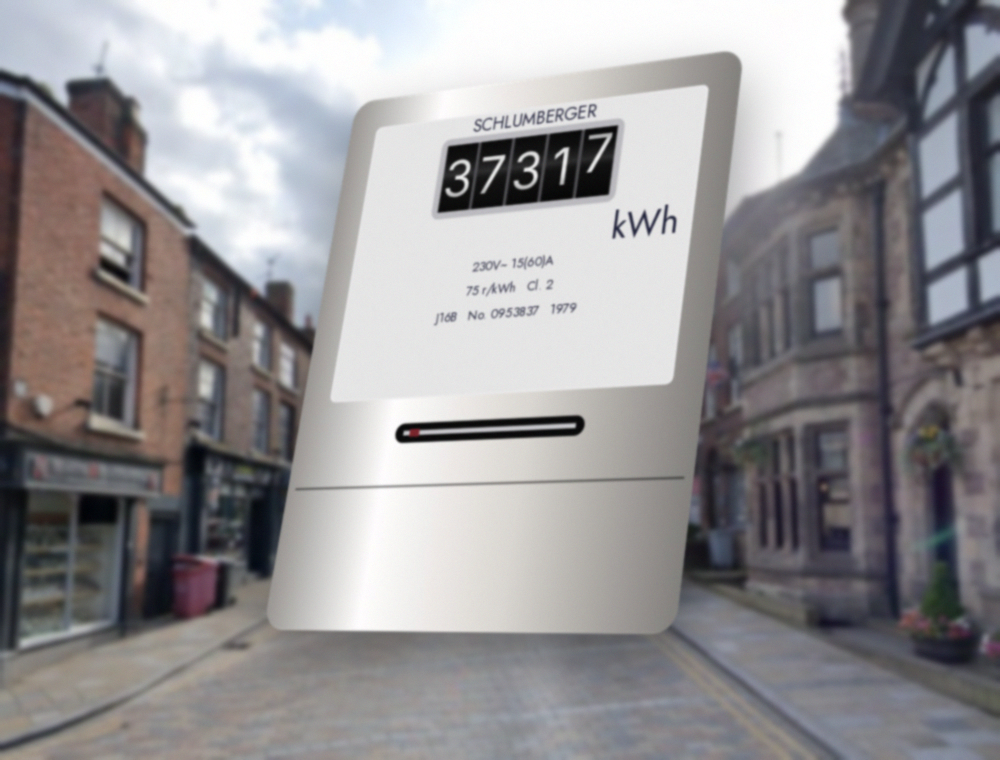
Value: 37317,kWh
